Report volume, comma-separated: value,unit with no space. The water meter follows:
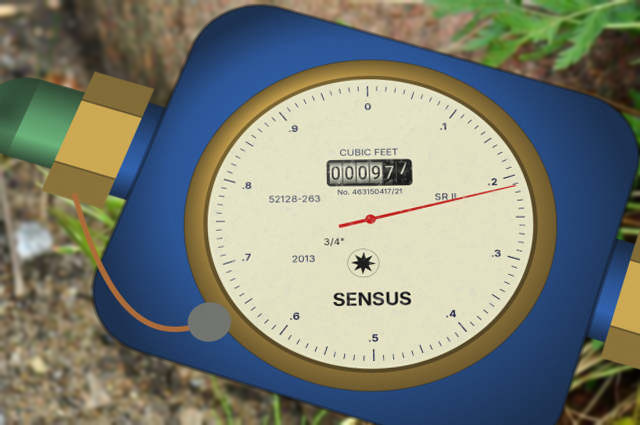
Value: 977.21,ft³
